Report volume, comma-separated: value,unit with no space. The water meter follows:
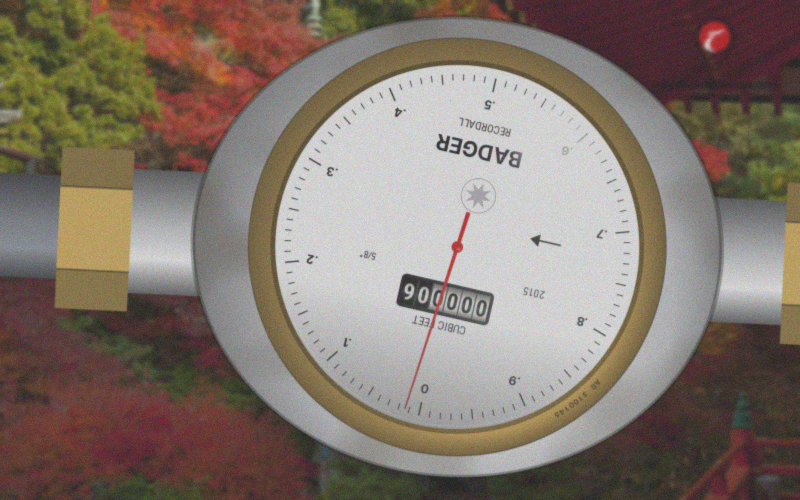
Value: 6.01,ft³
